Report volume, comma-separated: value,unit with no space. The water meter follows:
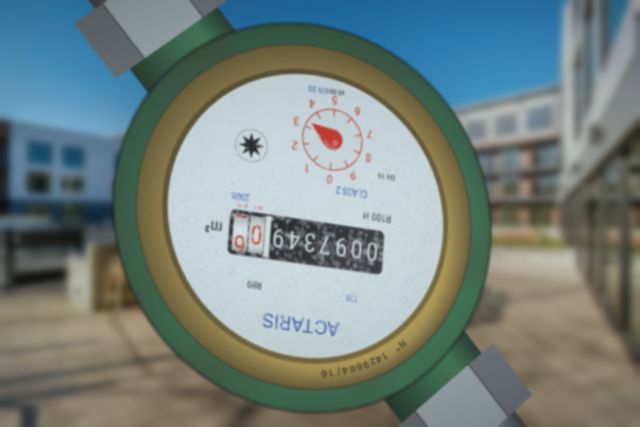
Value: 97349.063,m³
